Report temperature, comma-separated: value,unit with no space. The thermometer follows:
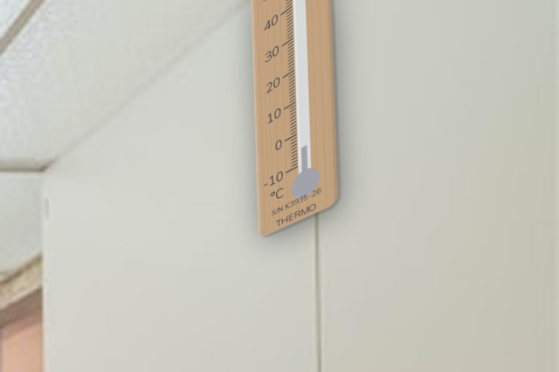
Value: -5,°C
